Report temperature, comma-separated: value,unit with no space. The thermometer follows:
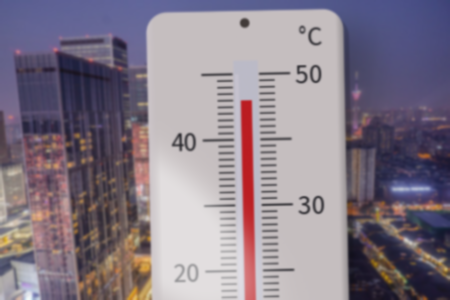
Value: 46,°C
